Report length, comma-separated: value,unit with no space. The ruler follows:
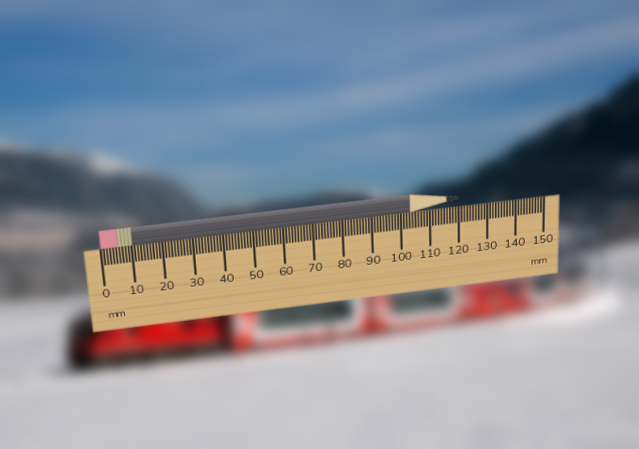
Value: 120,mm
